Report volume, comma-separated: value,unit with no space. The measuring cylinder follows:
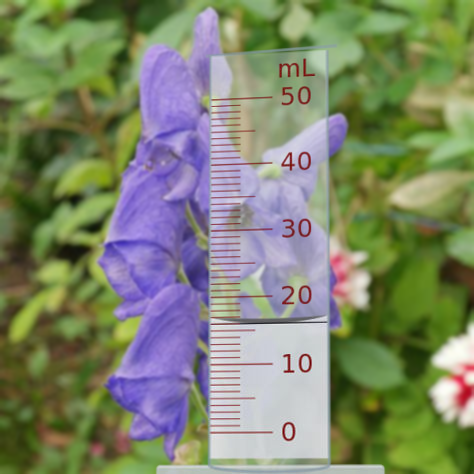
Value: 16,mL
